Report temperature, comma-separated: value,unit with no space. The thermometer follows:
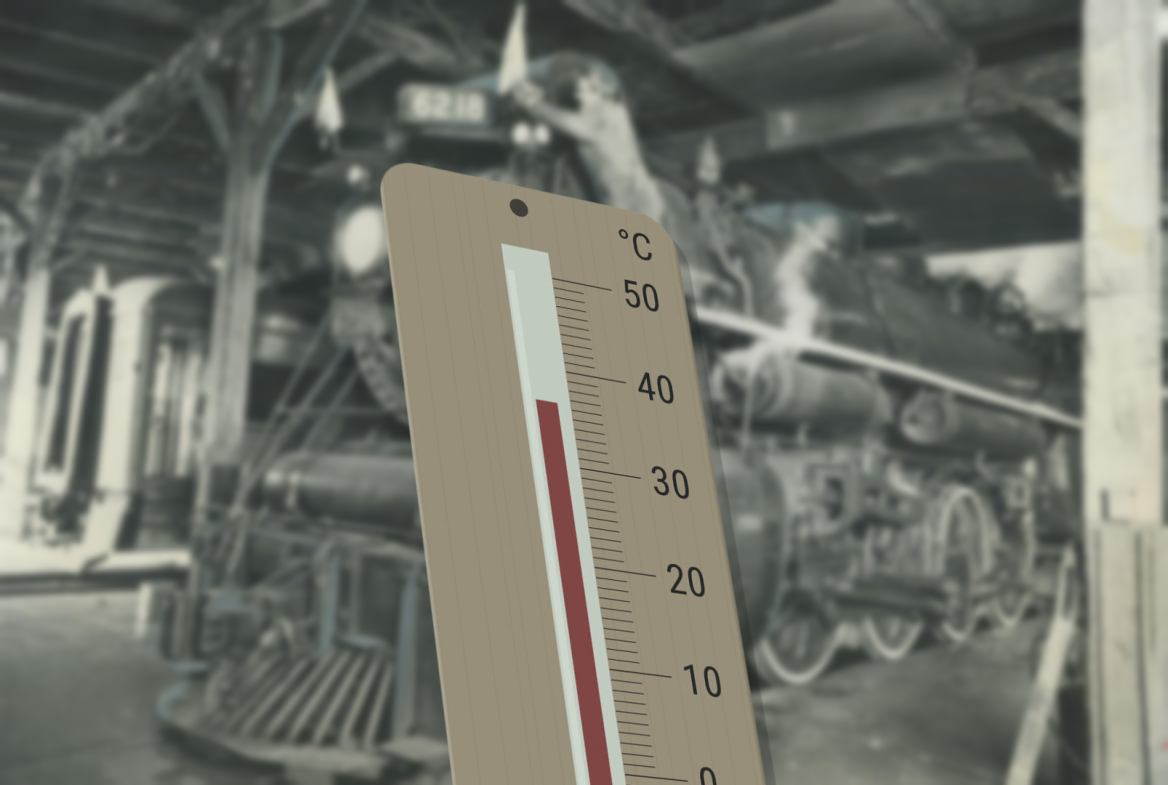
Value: 36.5,°C
